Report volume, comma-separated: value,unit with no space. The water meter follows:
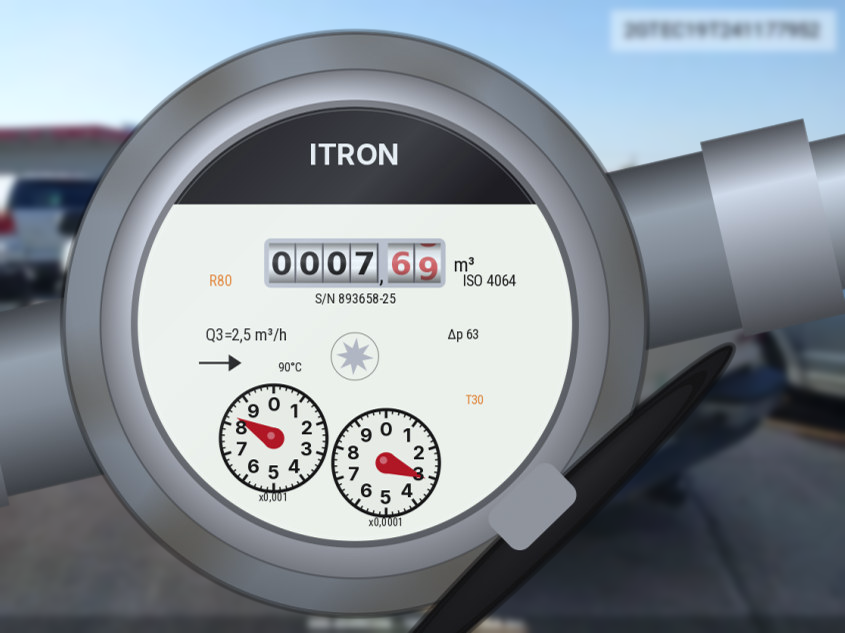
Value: 7.6883,m³
